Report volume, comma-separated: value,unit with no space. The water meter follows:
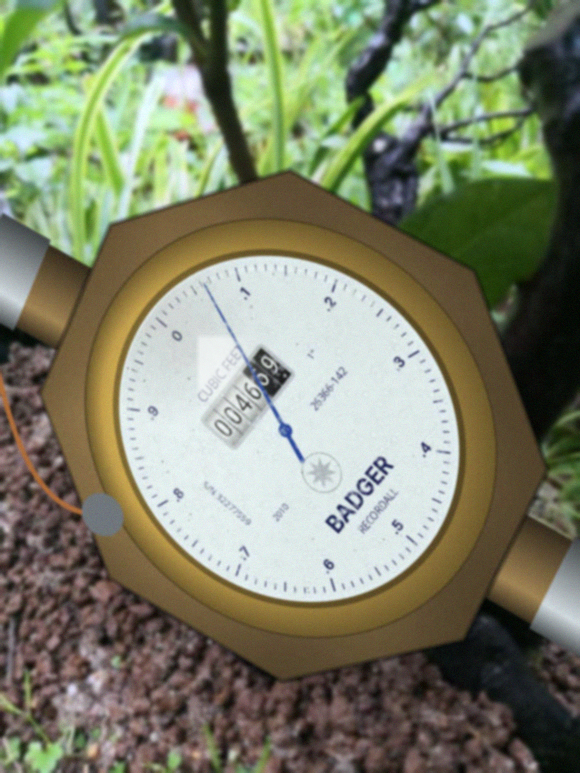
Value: 4669.06,ft³
